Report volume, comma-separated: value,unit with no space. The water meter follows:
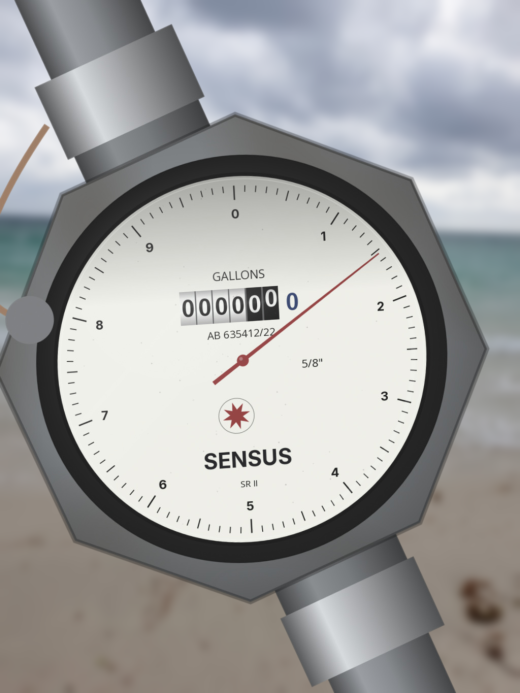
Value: 1.5,gal
